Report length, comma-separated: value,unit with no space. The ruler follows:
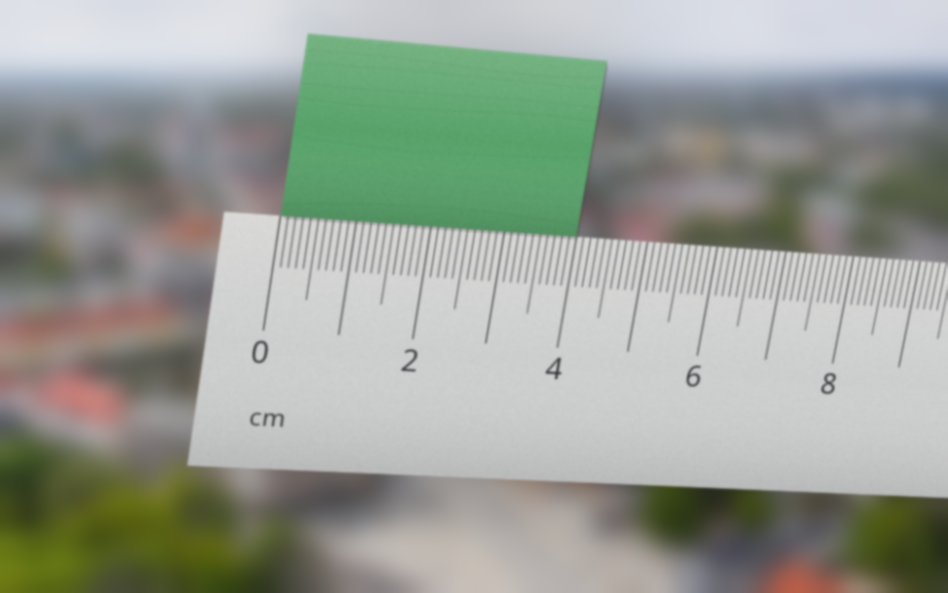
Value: 4,cm
